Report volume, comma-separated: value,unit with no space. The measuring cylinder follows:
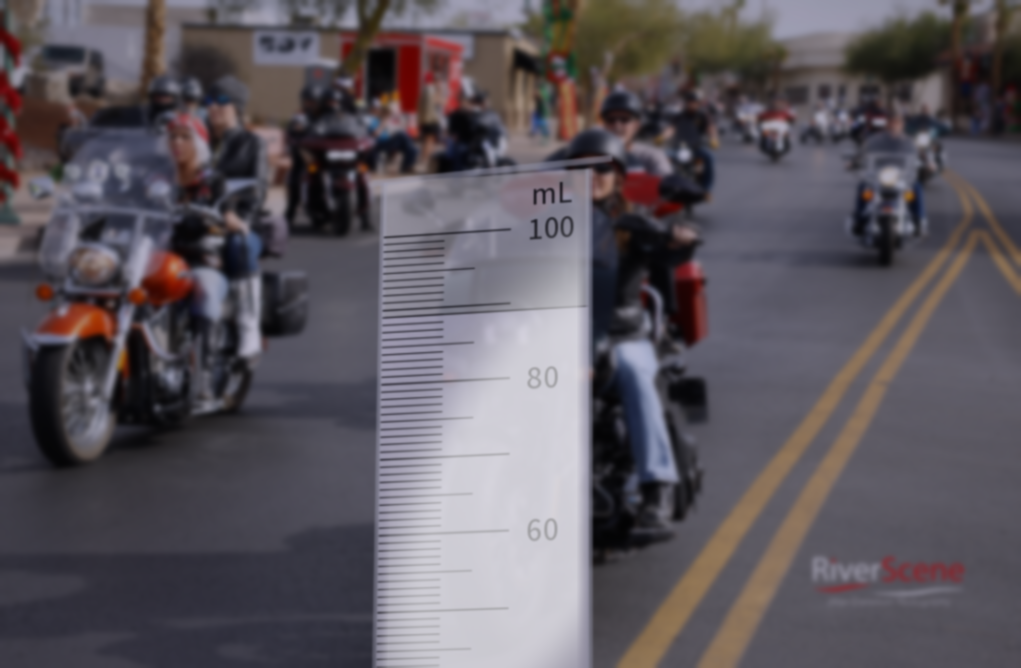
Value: 89,mL
